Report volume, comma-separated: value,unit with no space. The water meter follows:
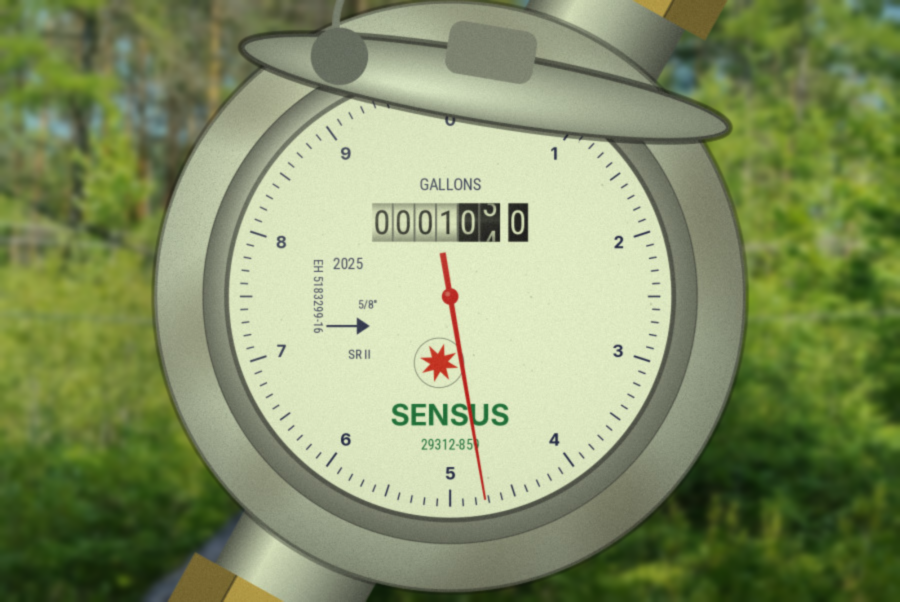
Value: 1034.7,gal
